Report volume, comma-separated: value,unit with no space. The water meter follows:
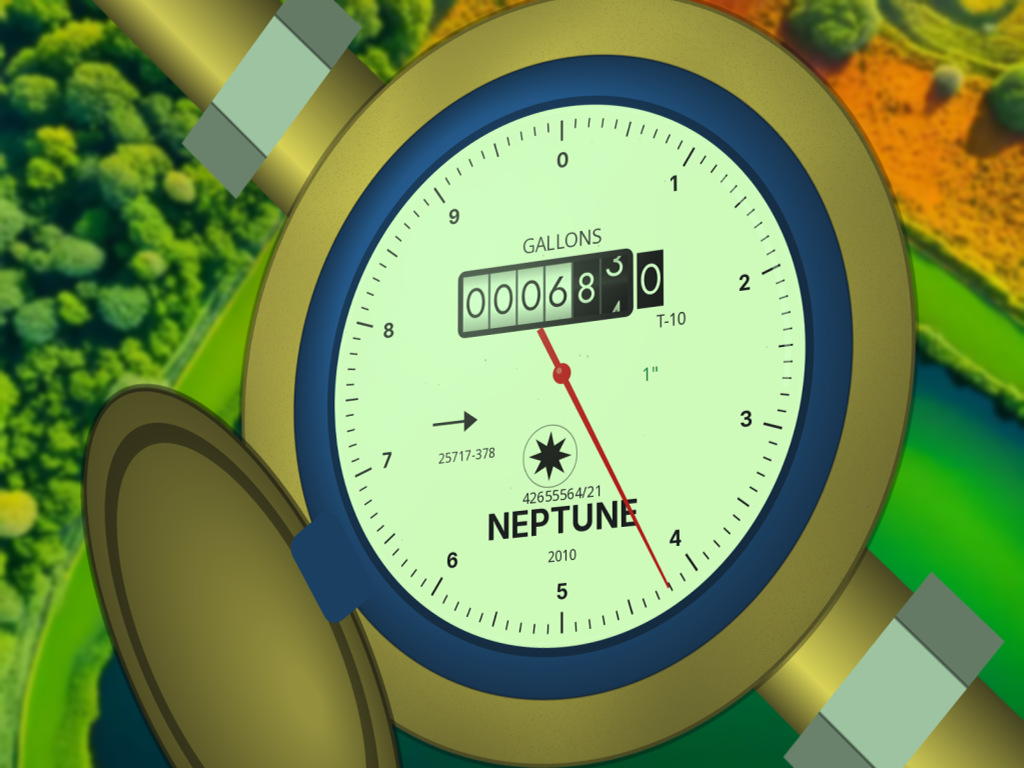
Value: 6834.2,gal
